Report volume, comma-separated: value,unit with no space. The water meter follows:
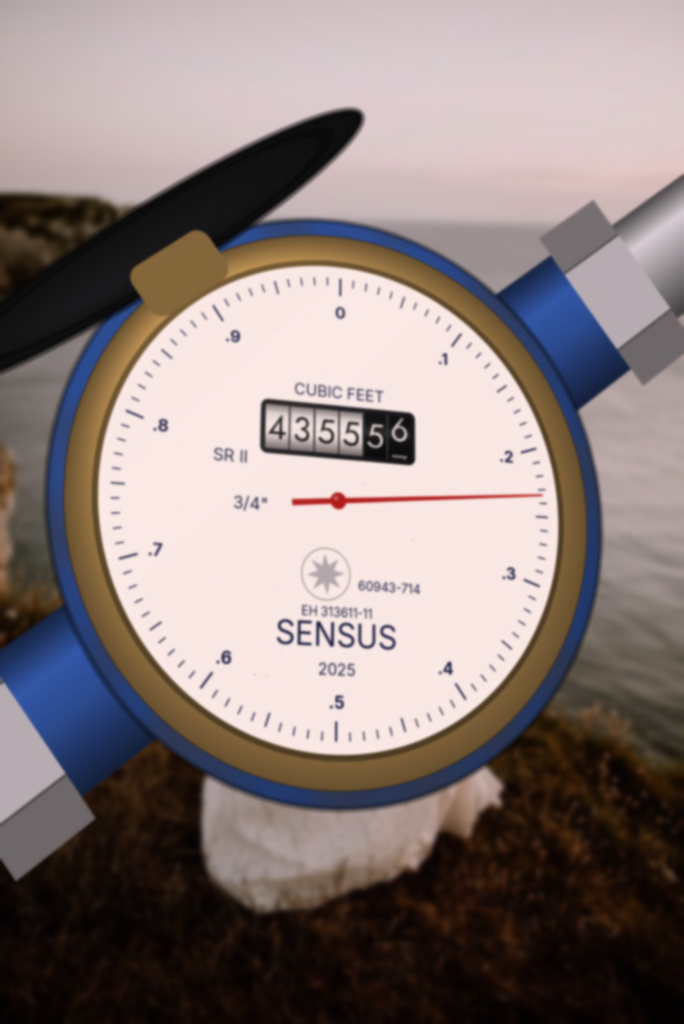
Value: 435556.23,ft³
